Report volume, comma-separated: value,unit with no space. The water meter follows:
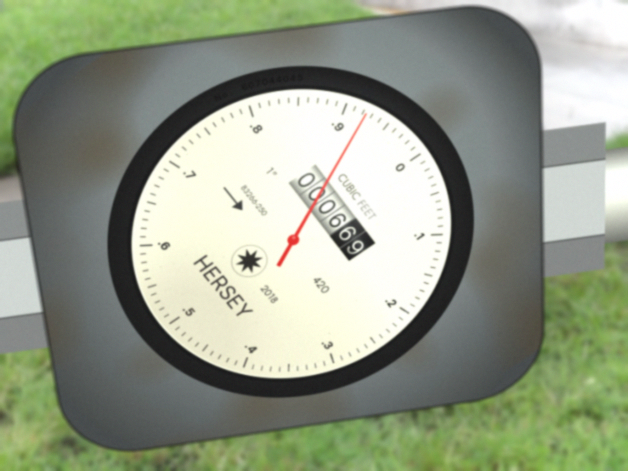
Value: 668.92,ft³
